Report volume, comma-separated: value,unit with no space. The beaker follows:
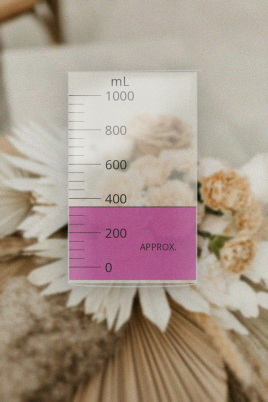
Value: 350,mL
